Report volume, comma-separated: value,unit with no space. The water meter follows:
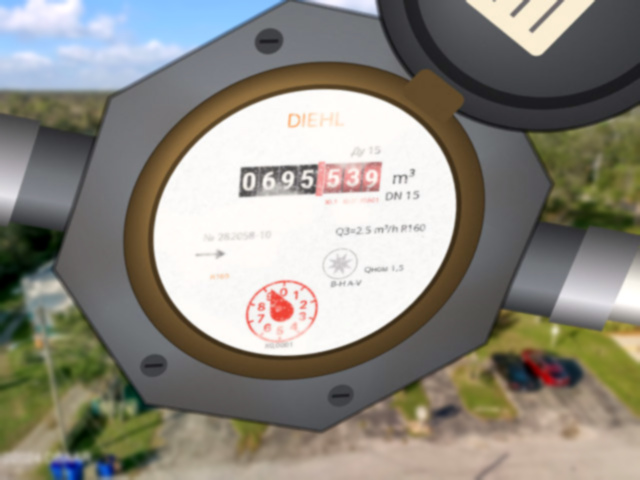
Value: 695.5389,m³
